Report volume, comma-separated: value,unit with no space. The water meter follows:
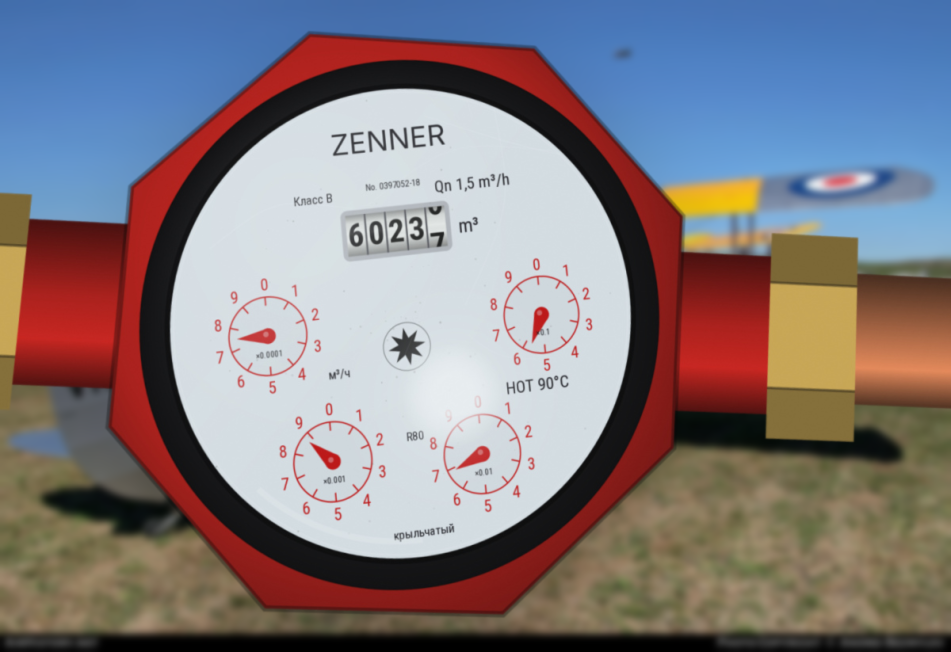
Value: 60236.5687,m³
